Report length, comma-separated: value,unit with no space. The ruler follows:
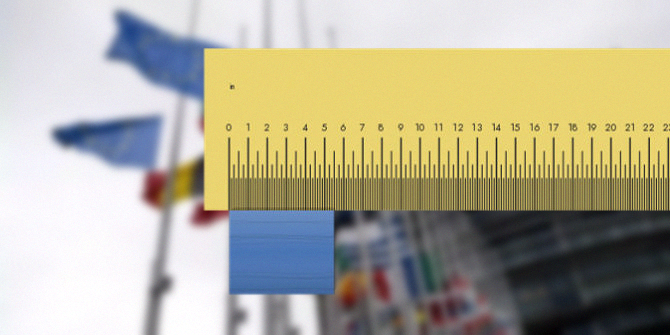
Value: 5.5,in
